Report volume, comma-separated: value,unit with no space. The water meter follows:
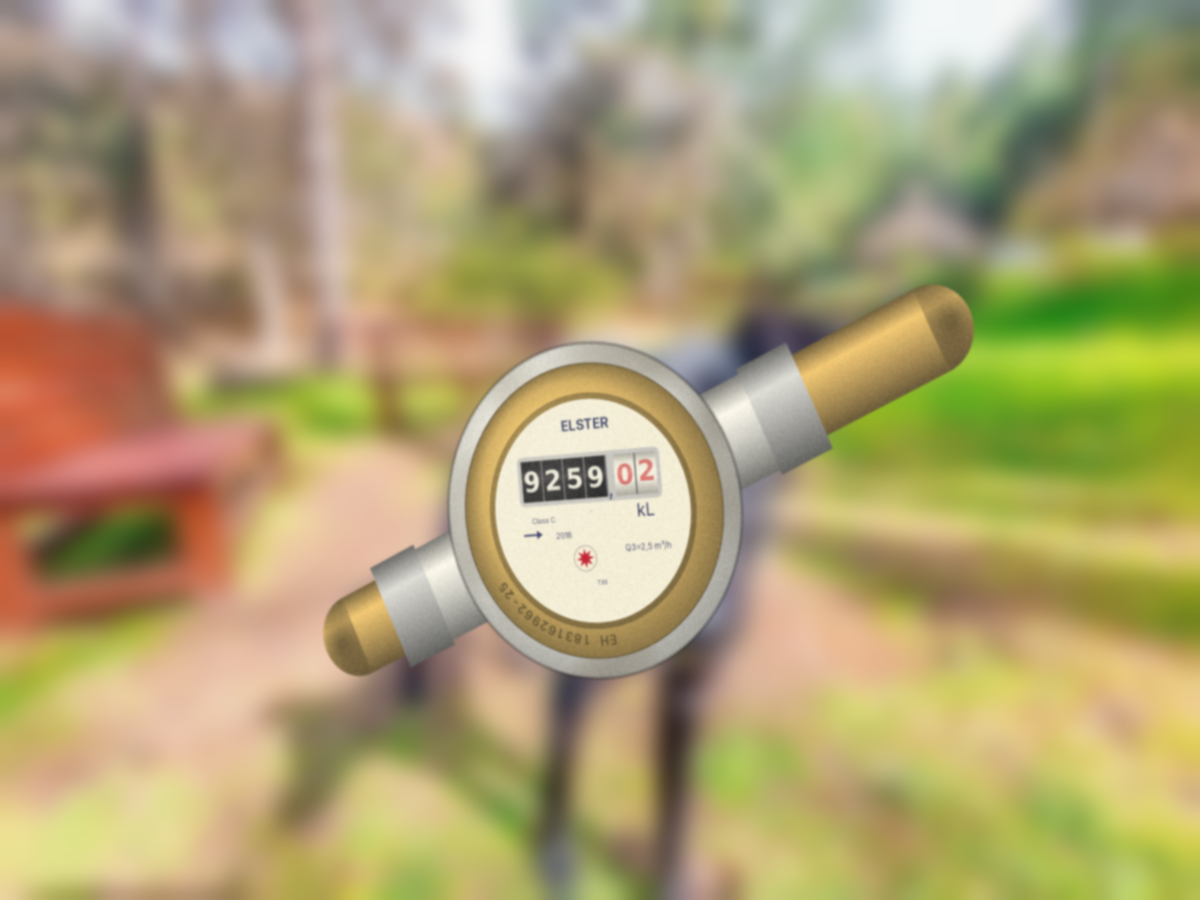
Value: 9259.02,kL
